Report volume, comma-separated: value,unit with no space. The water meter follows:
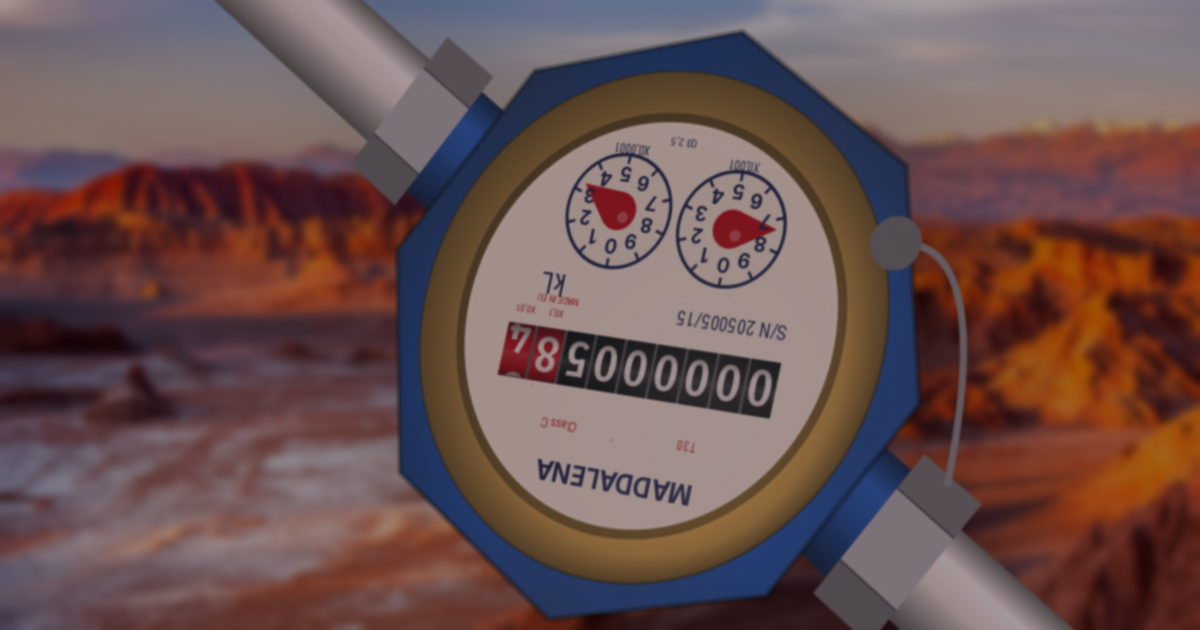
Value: 5.8373,kL
